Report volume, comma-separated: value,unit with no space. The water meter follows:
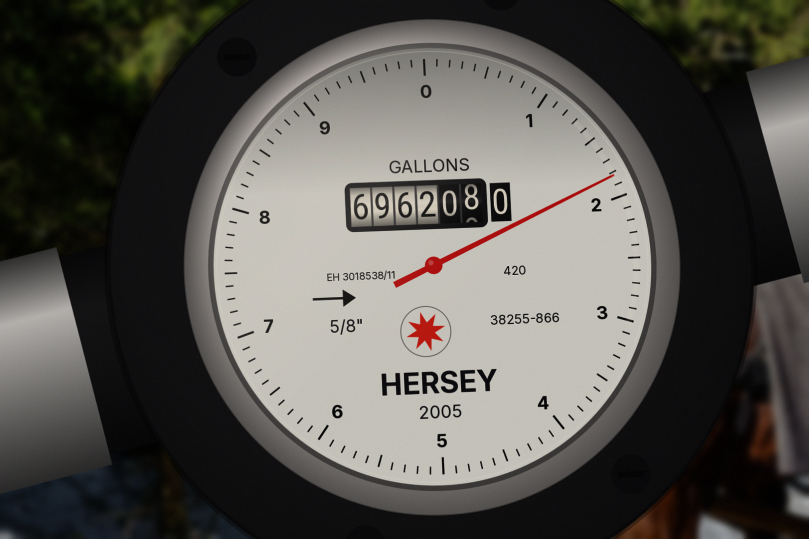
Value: 6962081.8,gal
